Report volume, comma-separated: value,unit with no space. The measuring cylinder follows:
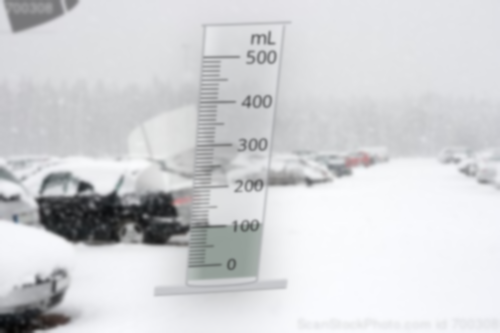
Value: 100,mL
